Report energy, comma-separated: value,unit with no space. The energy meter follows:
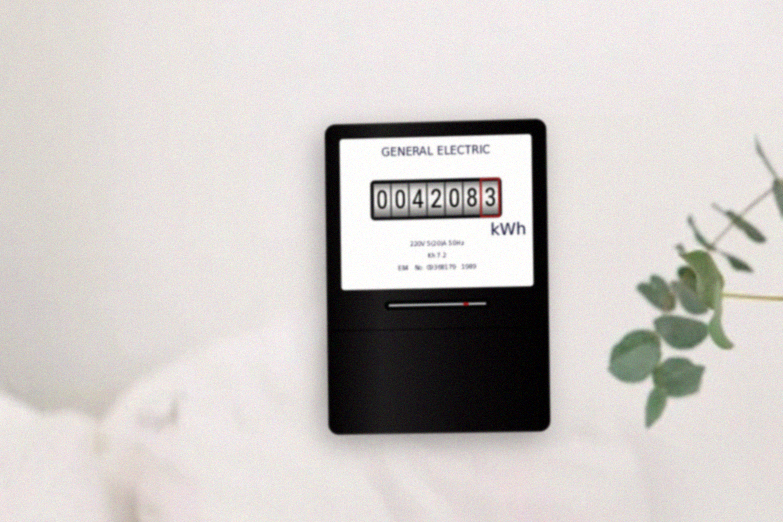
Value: 4208.3,kWh
